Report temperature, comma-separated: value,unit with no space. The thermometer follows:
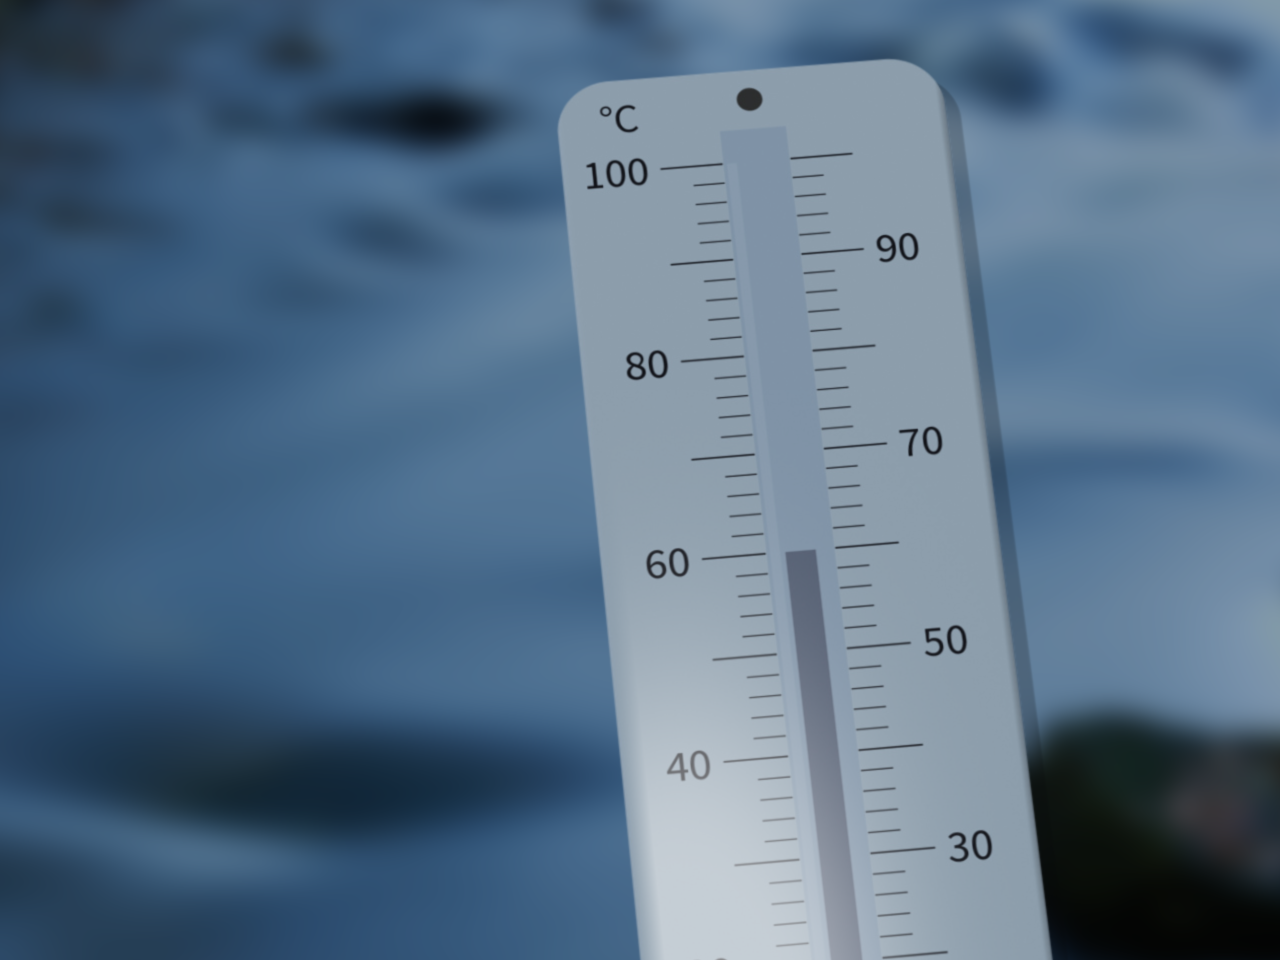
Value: 60,°C
